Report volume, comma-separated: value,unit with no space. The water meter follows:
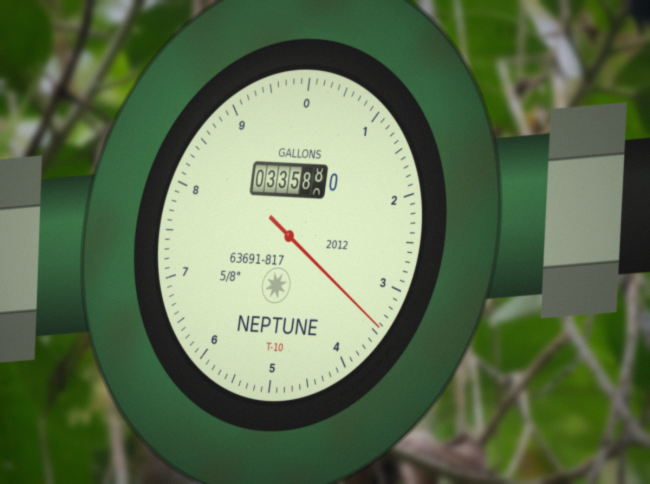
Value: 335883.4,gal
